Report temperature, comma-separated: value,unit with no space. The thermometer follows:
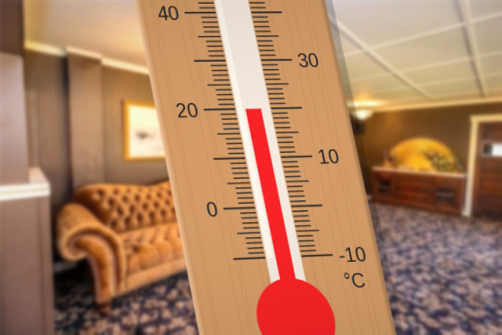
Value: 20,°C
